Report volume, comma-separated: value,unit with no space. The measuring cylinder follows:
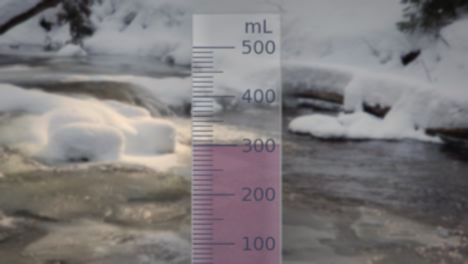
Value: 300,mL
